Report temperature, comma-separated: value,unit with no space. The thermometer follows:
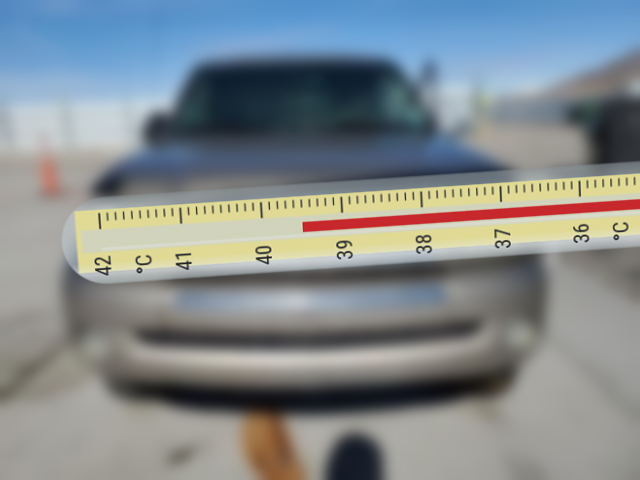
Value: 39.5,°C
